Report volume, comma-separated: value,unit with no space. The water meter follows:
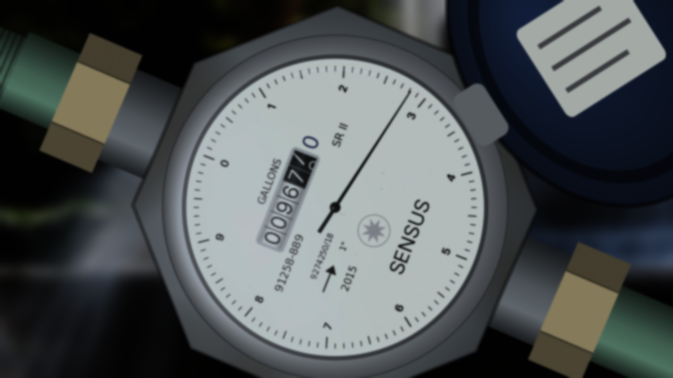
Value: 96772.8,gal
